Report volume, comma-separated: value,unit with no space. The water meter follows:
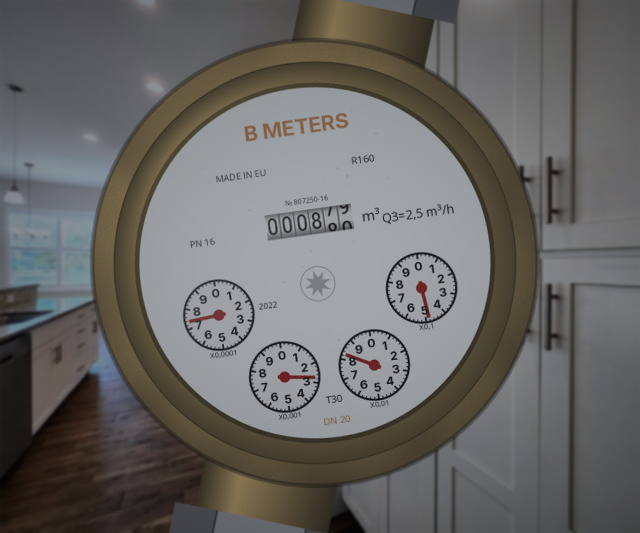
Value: 879.4827,m³
